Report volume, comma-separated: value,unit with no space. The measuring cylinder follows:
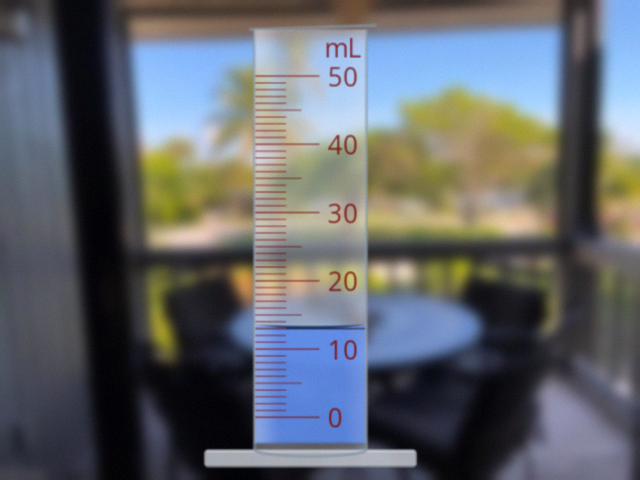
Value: 13,mL
